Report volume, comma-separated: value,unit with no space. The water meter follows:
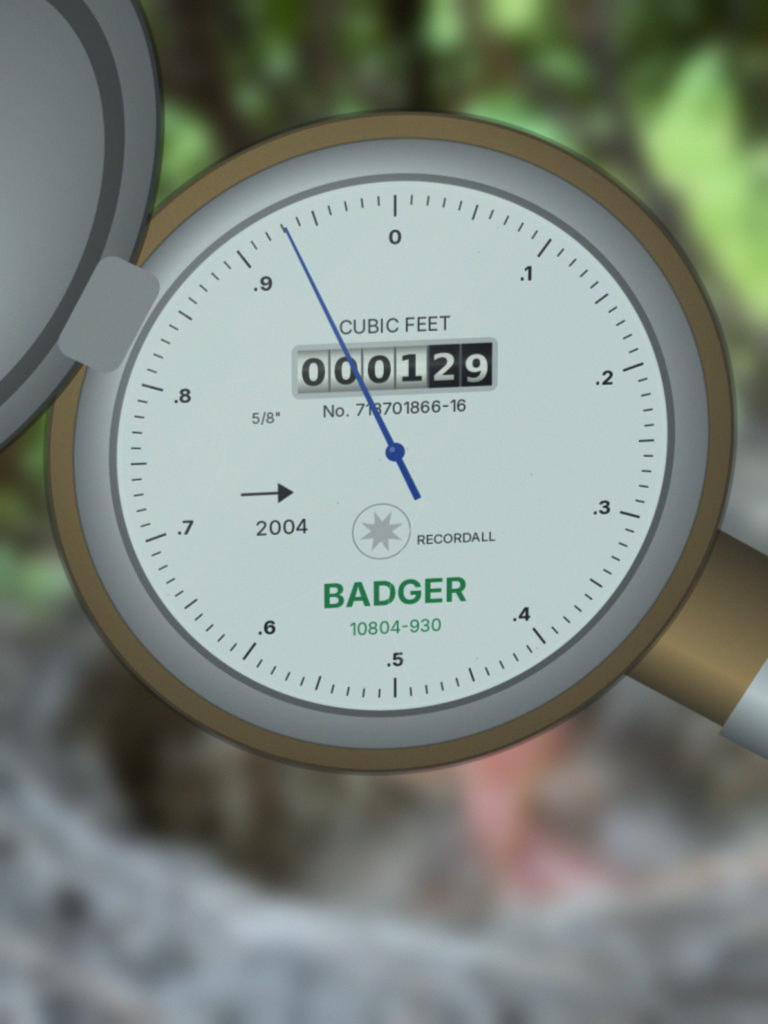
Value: 128.93,ft³
